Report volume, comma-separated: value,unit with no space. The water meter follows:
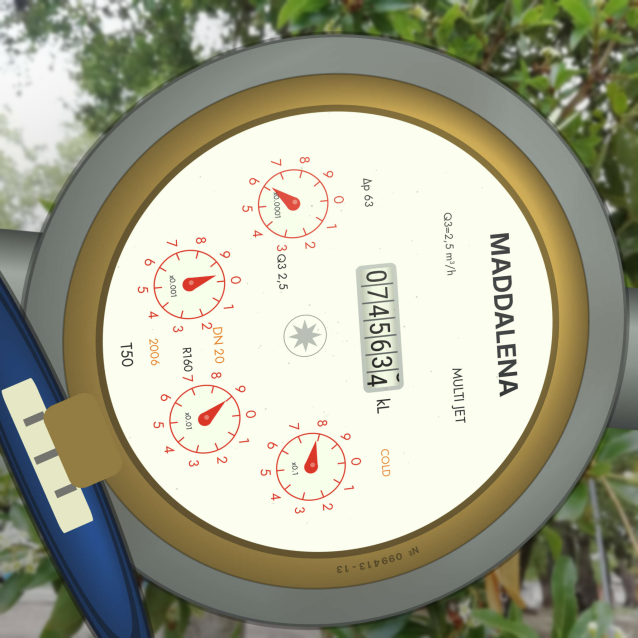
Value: 745633.7896,kL
